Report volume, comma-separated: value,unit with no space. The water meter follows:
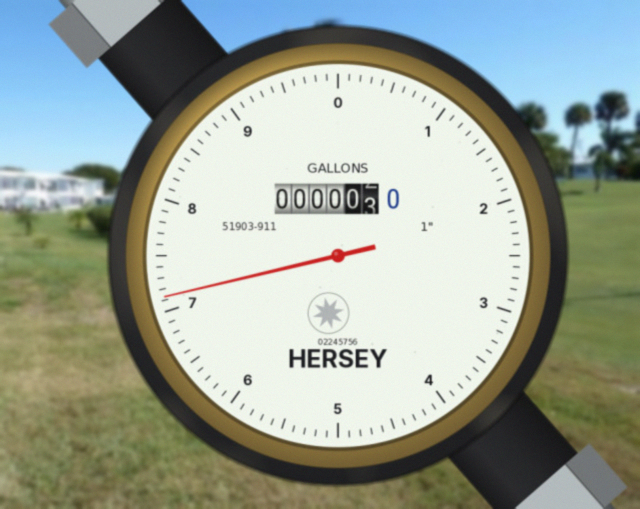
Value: 27.1,gal
